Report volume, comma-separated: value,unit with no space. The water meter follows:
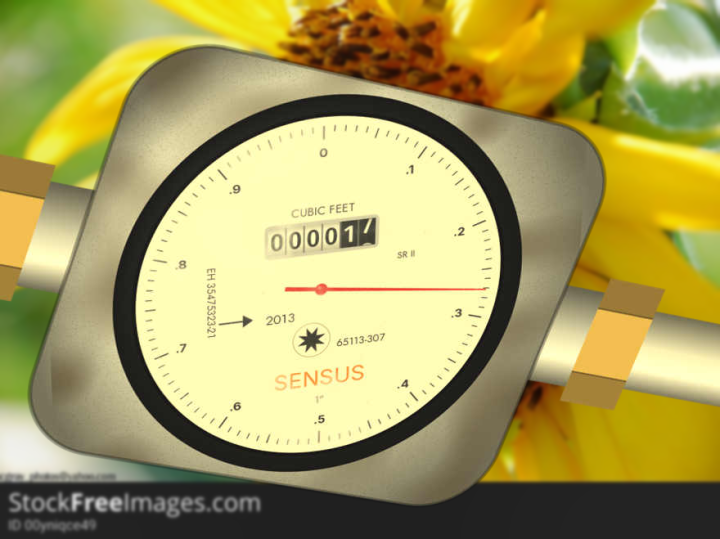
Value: 17.27,ft³
